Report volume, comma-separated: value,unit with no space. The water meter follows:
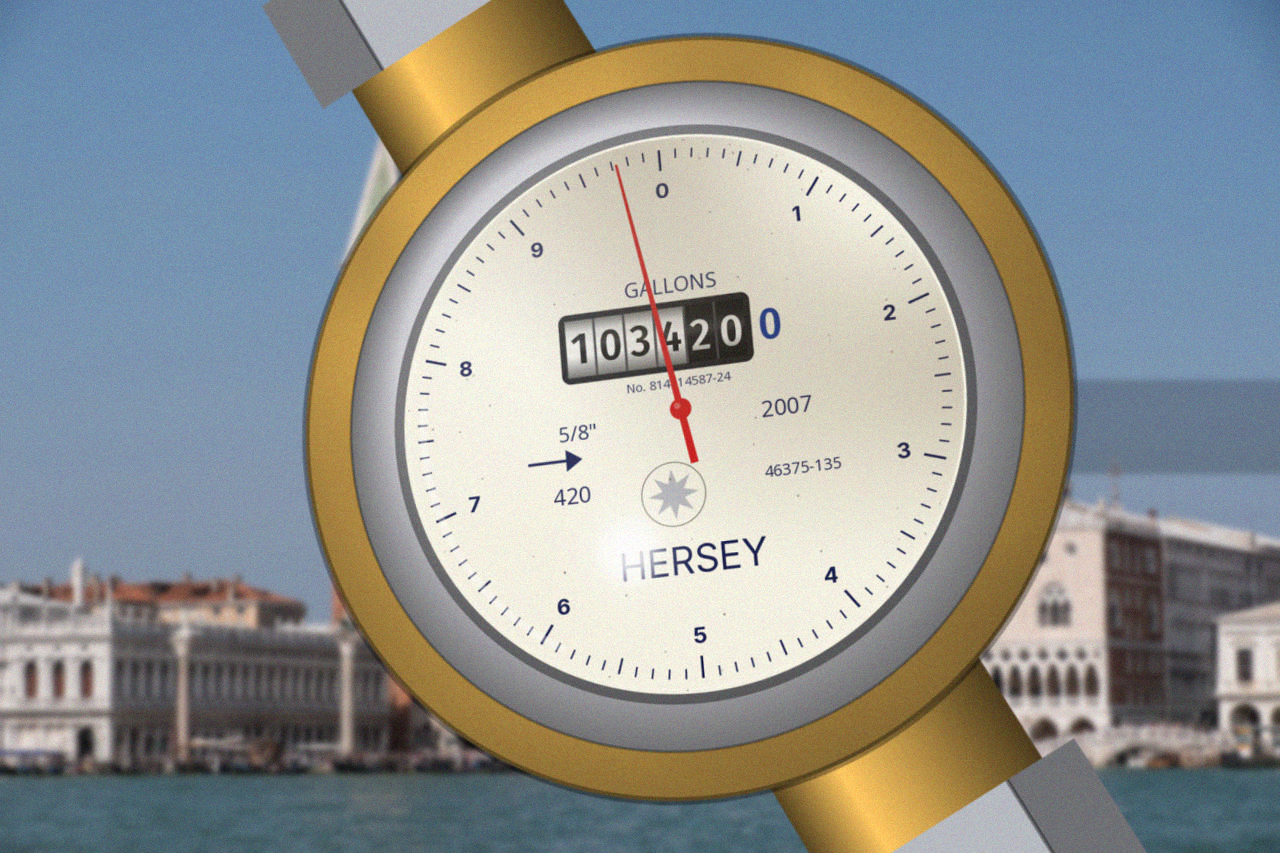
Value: 1034199.7,gal
